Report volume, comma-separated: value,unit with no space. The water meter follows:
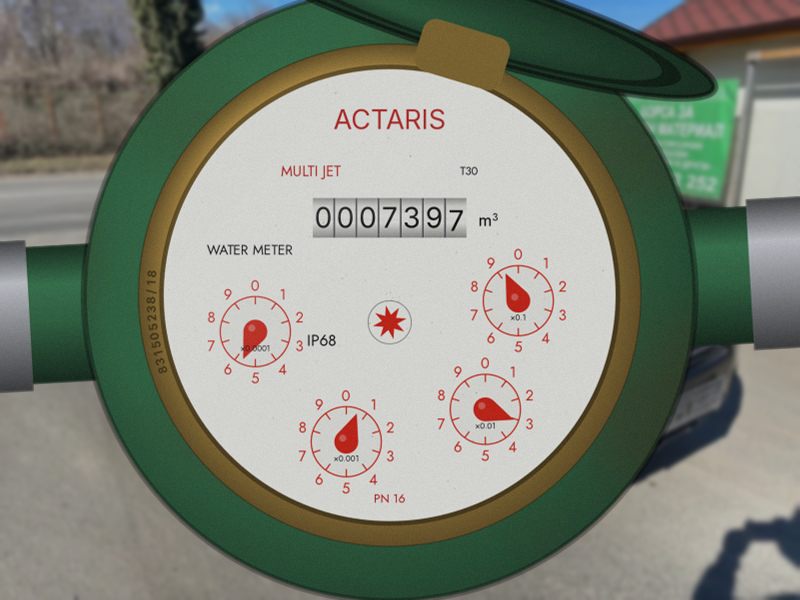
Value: 7396.9305,m³
